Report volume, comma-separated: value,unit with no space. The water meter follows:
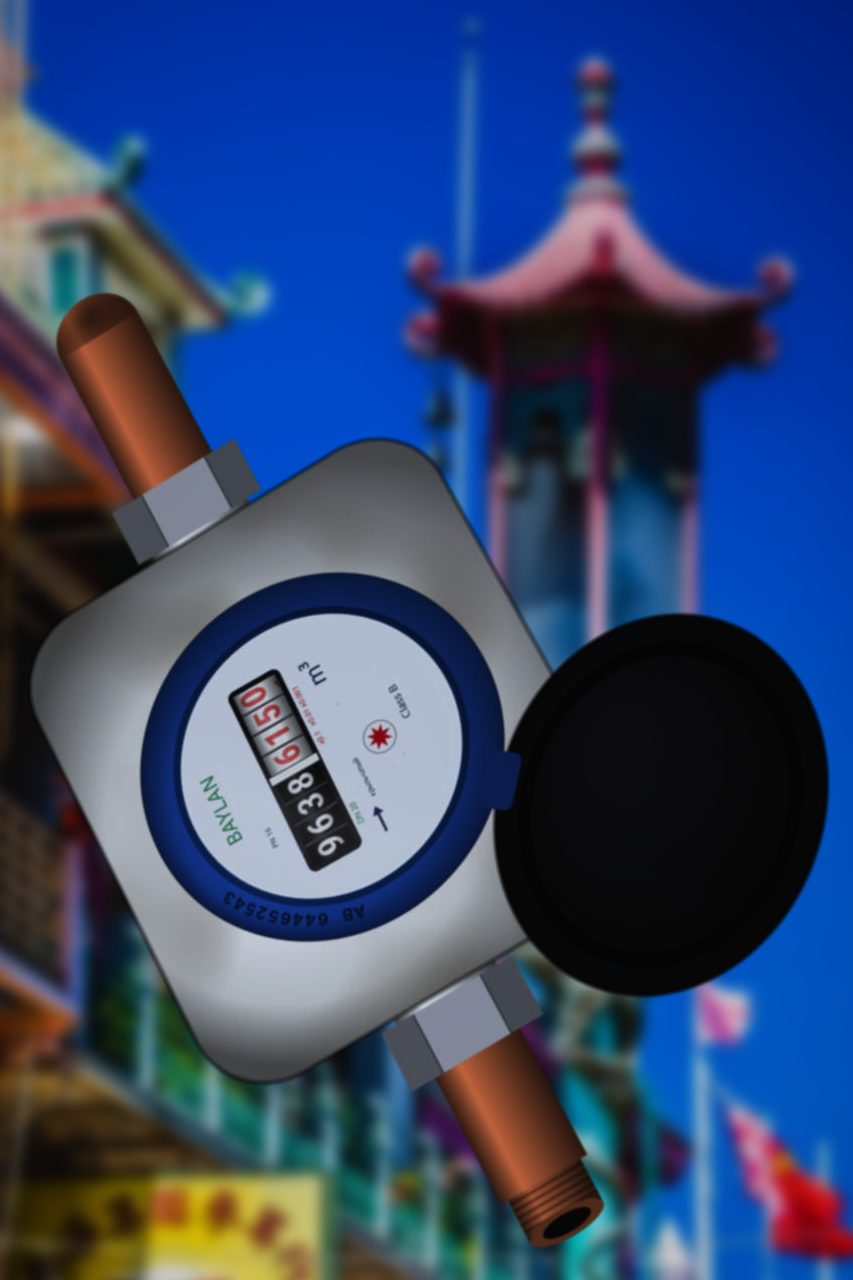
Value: 9638.6150,m³
